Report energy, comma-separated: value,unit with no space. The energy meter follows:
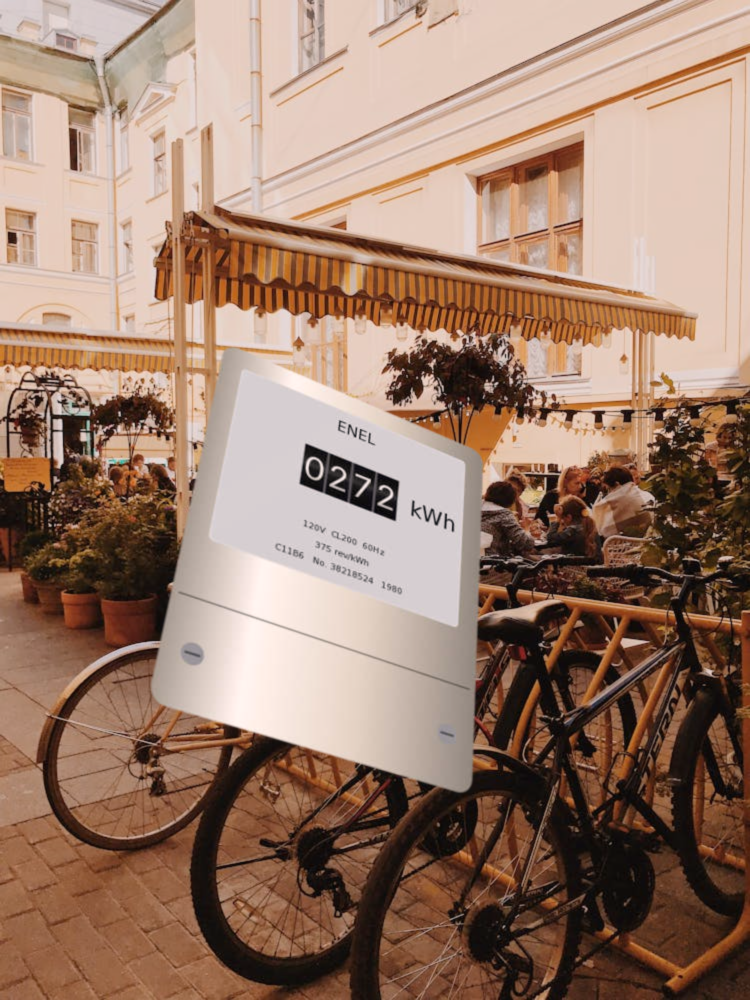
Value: 272,kWh
